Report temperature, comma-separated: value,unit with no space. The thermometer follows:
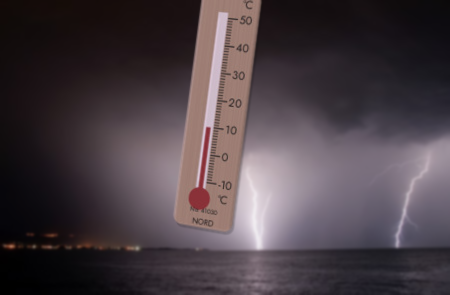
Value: 10,°C
